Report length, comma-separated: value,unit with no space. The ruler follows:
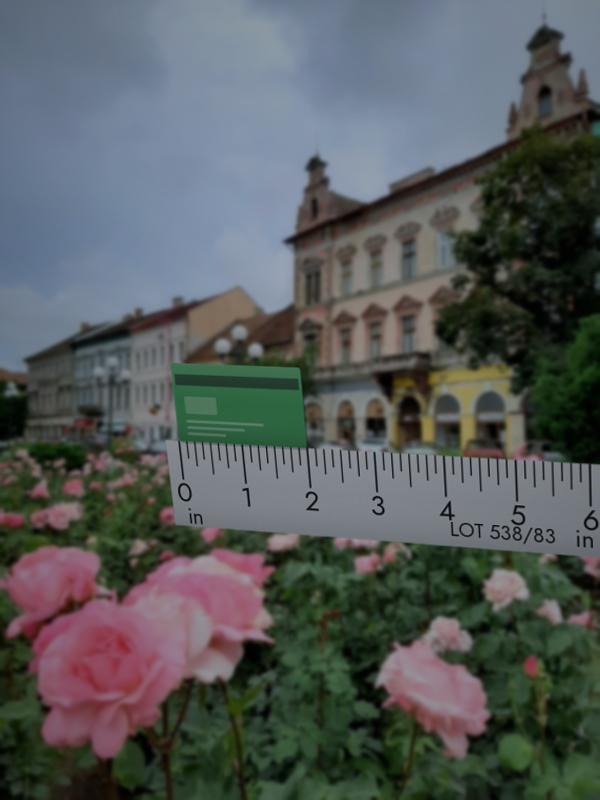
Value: 2,in
